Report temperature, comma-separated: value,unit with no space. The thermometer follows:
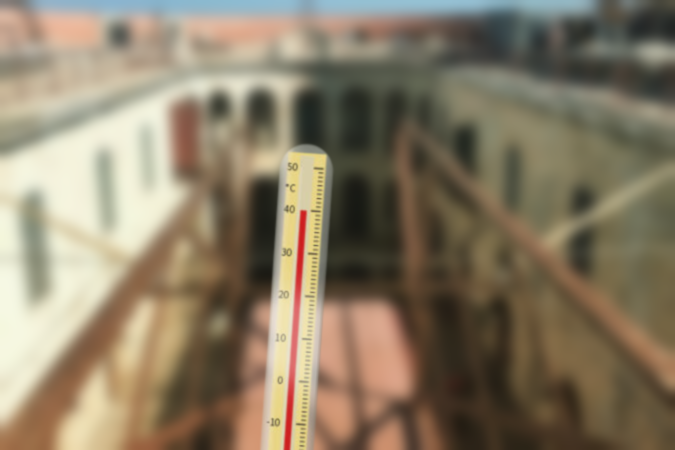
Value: 40,°C
